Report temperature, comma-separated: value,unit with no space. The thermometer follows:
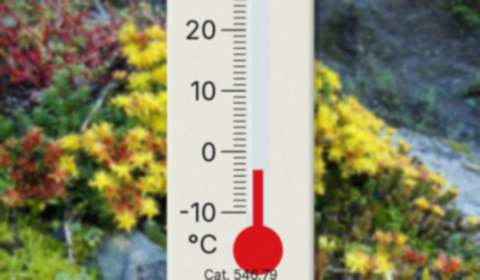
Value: -3,°C
